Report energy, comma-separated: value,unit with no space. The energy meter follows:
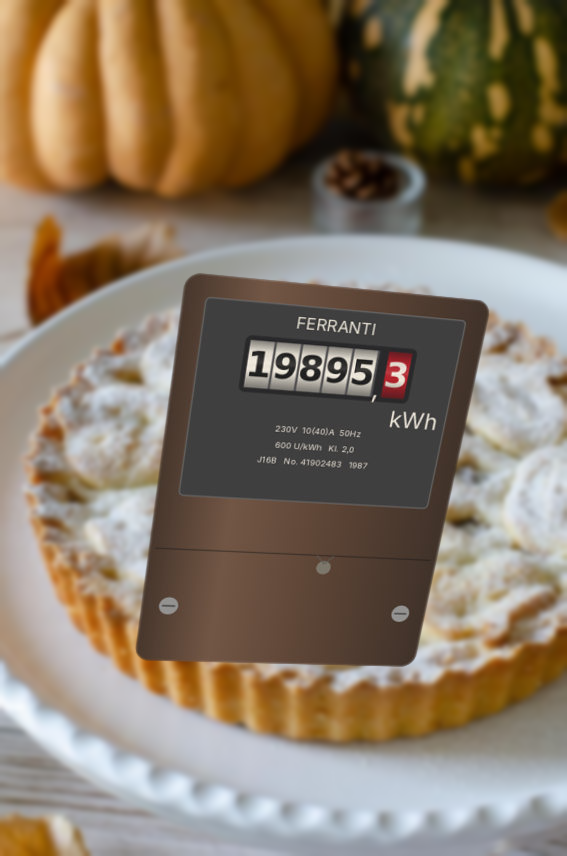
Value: 19895.3,kWh
